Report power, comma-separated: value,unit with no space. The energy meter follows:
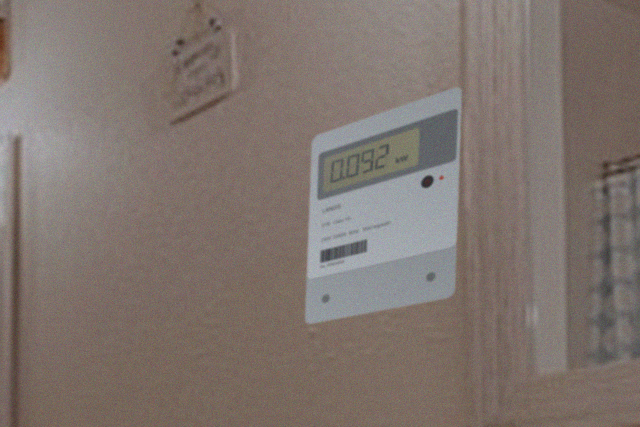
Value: 0.092,kW
